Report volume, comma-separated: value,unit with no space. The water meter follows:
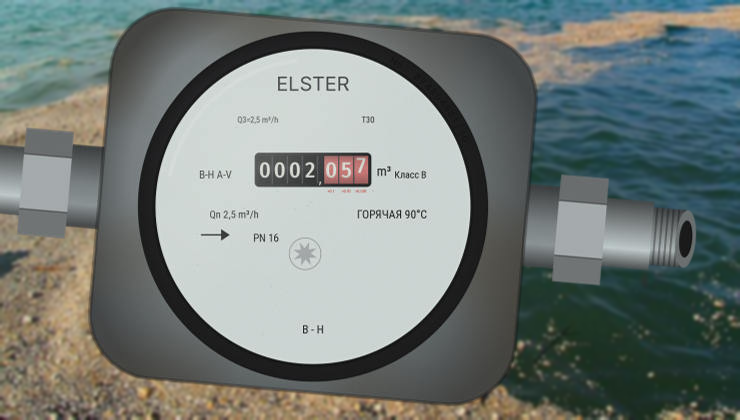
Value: 2.057,m³
